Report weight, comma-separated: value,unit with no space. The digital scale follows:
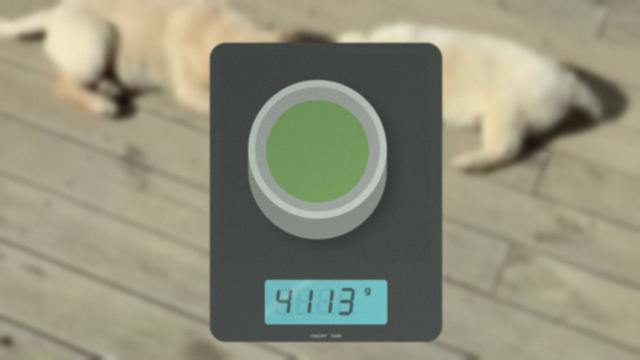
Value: 4113,g
